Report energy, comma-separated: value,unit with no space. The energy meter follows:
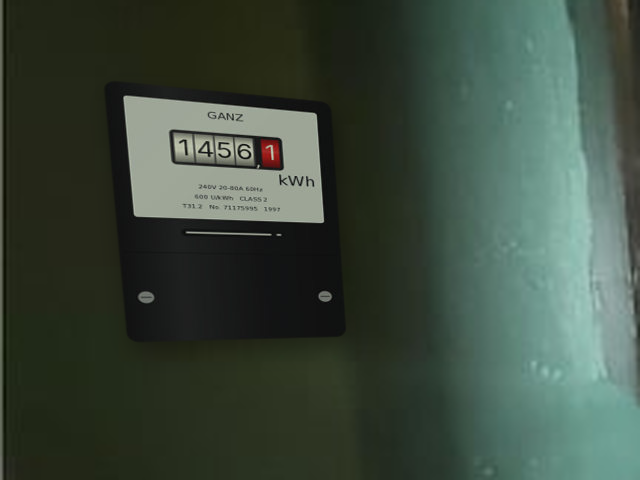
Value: 1456.1,kWh
